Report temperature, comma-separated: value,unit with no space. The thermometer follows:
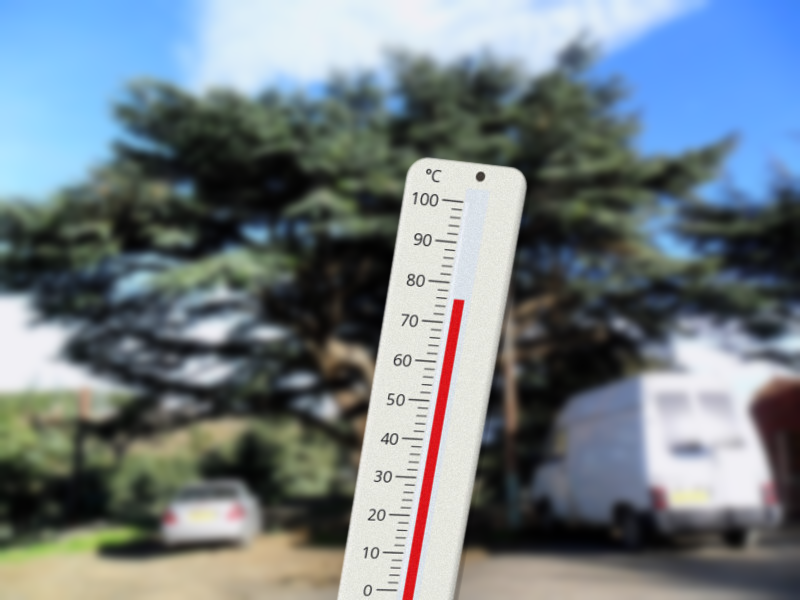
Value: 76,°C
